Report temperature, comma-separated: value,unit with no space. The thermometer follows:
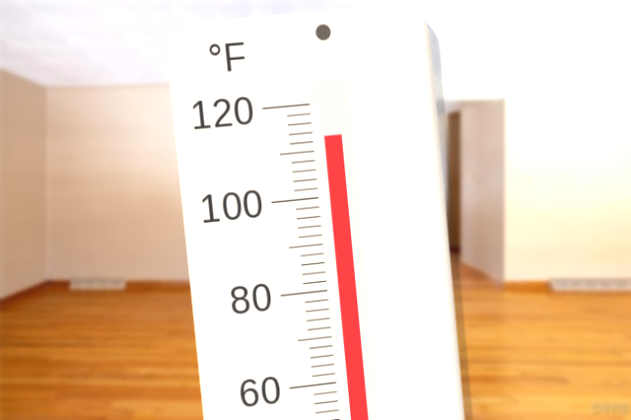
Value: 113,°F
